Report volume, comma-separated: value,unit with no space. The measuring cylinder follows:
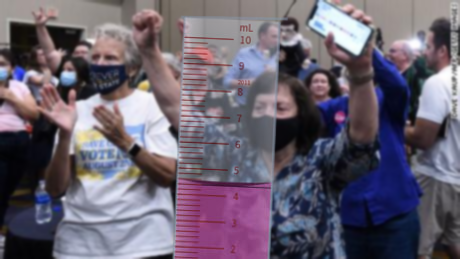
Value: 4.4,mL
